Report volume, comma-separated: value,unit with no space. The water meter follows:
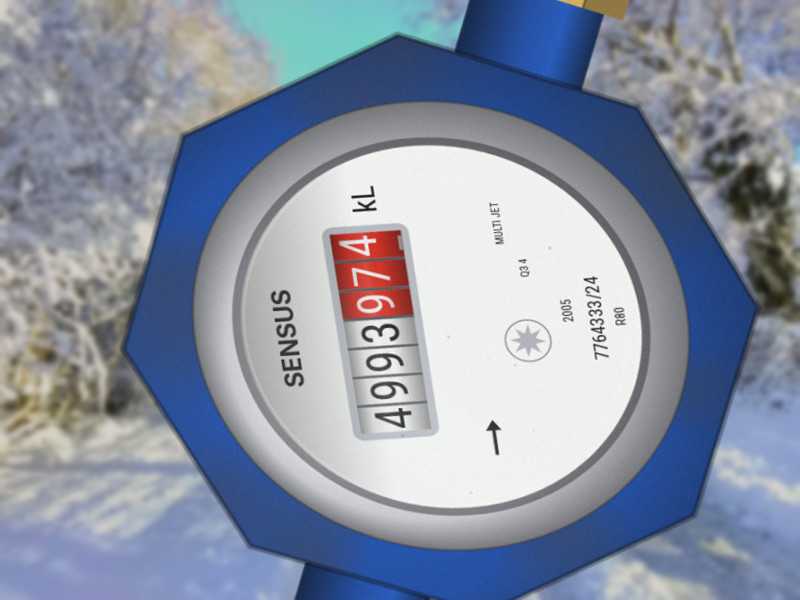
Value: 4993.974,kL
